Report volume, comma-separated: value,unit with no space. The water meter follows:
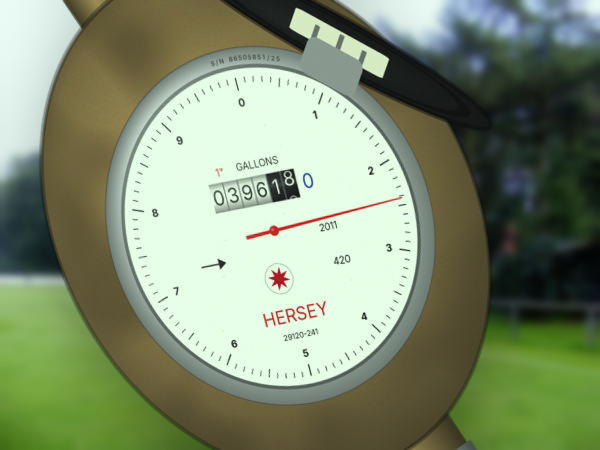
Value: 396182.4,gal
